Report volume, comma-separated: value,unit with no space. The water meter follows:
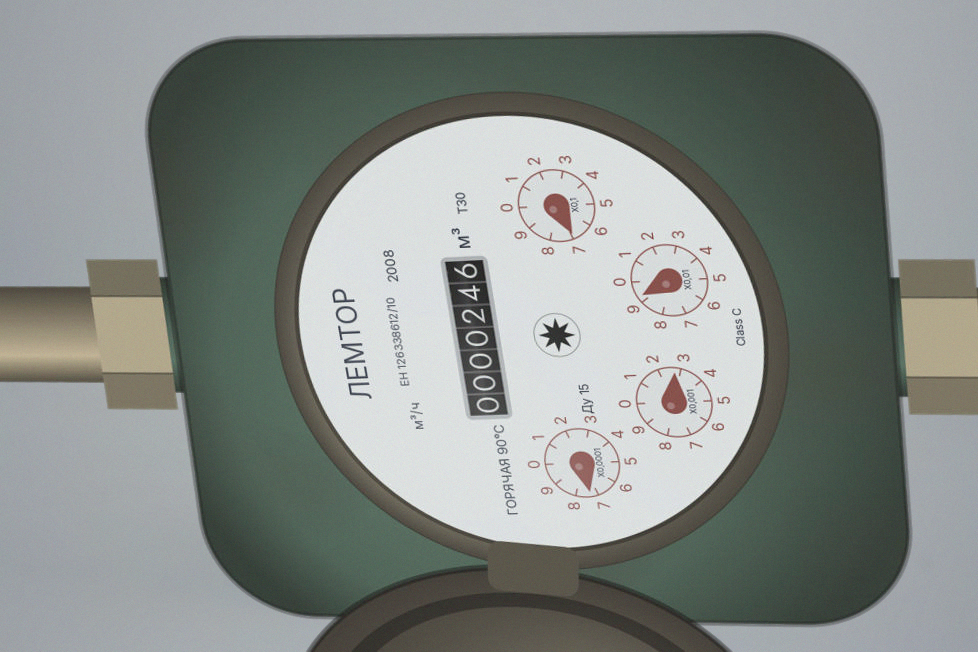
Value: 246.6927,m³
